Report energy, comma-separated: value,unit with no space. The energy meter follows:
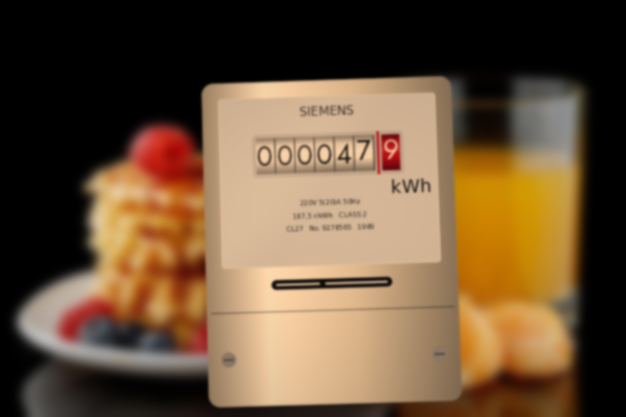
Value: 47.9,kWh
